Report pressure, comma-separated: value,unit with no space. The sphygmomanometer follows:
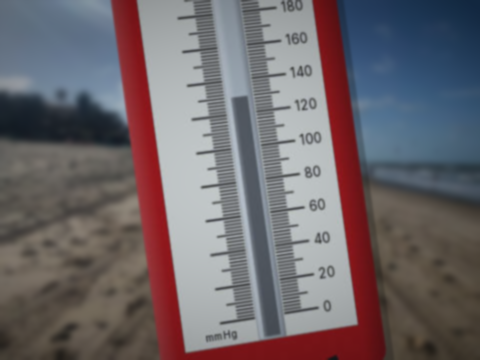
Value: 130,mmHg
